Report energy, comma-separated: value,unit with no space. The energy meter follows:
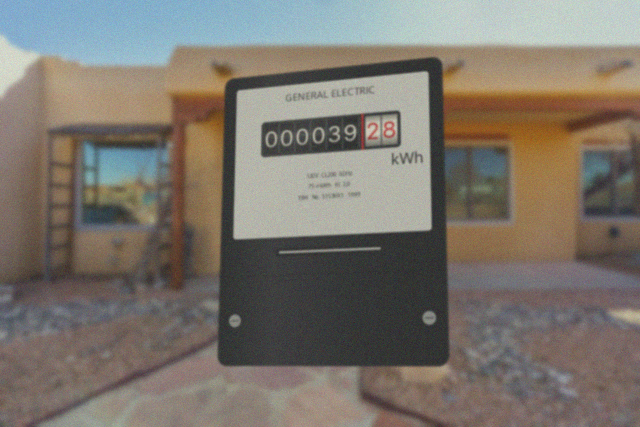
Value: 39.28,kWh
